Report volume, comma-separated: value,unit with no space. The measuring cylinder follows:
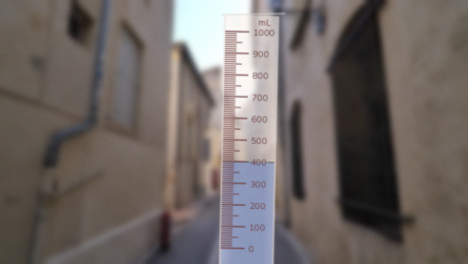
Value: 400,mL
